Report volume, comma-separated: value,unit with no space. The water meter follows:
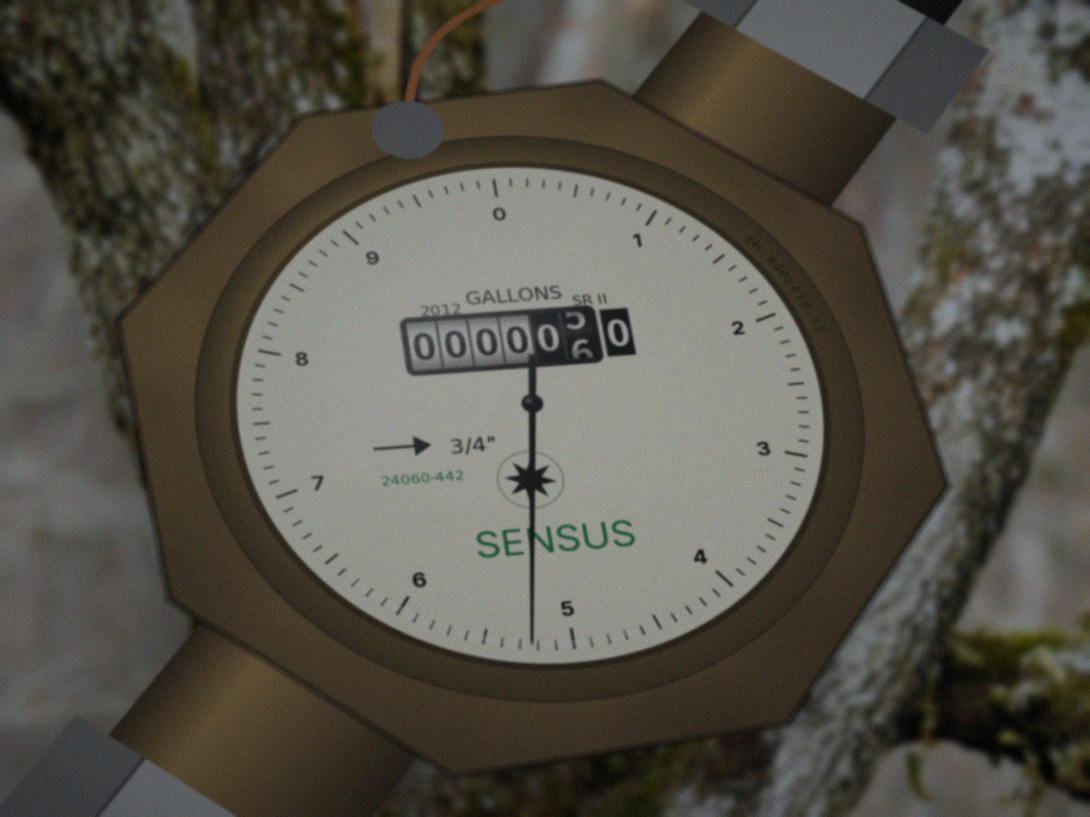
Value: 55.2,gal
